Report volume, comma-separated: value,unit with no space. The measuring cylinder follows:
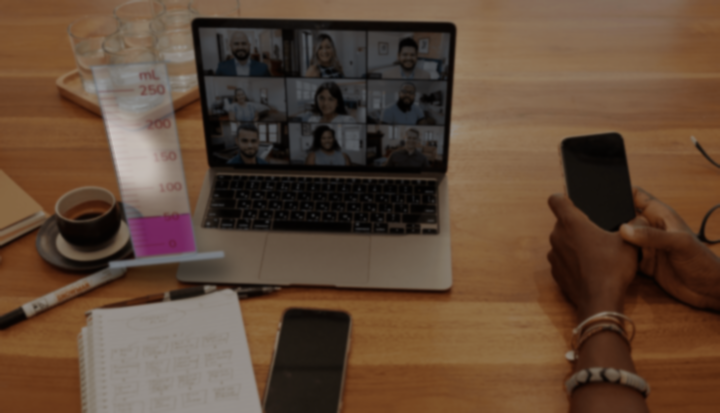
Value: 50,mL
